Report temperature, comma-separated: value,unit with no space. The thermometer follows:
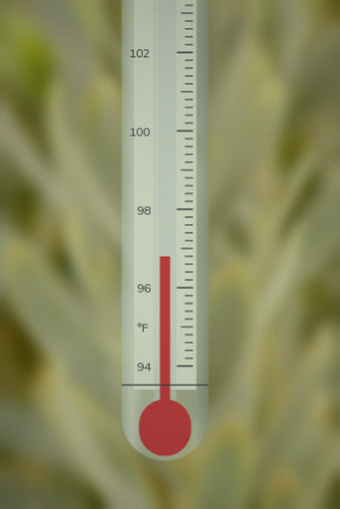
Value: 96.8,°F
